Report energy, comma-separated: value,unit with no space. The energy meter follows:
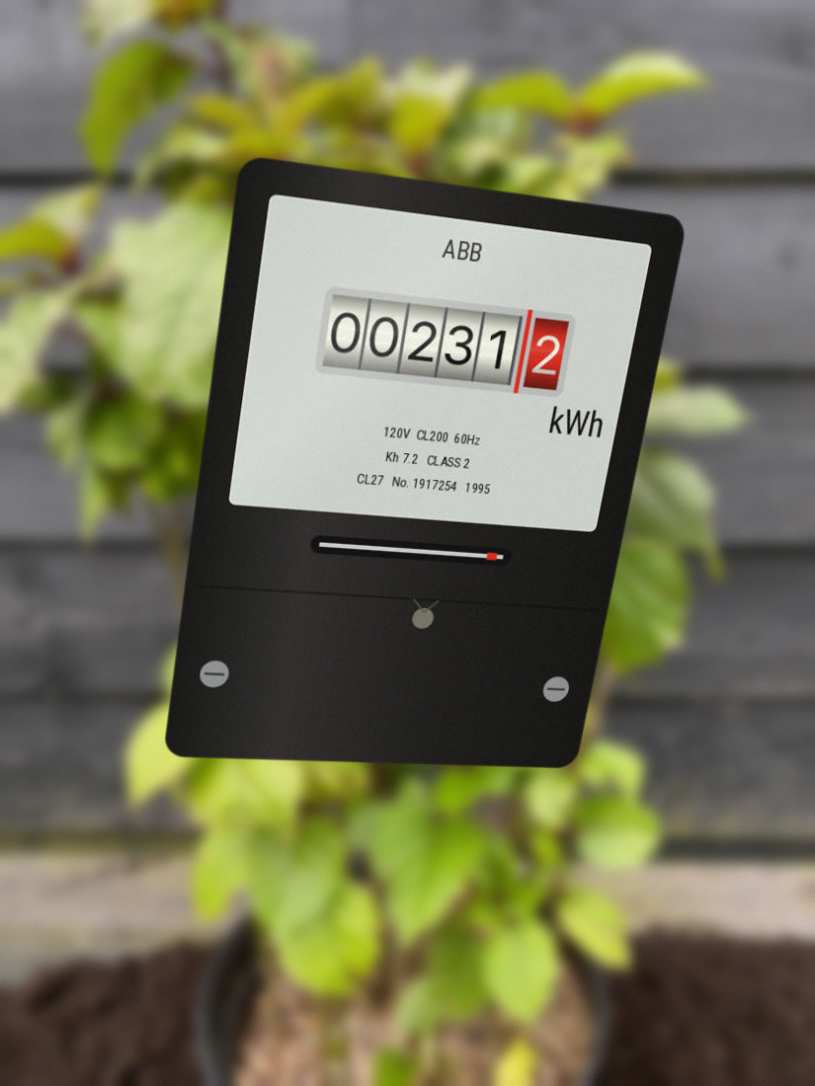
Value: 231.2,kWh
